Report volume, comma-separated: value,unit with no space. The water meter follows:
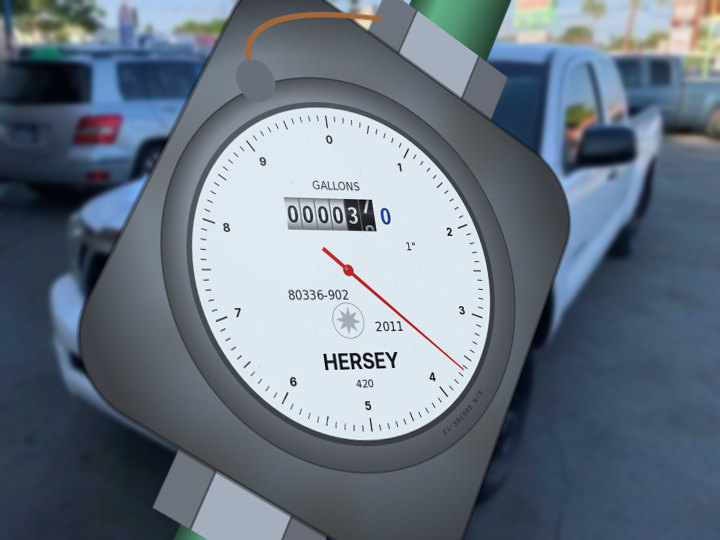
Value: 373.6,gal
